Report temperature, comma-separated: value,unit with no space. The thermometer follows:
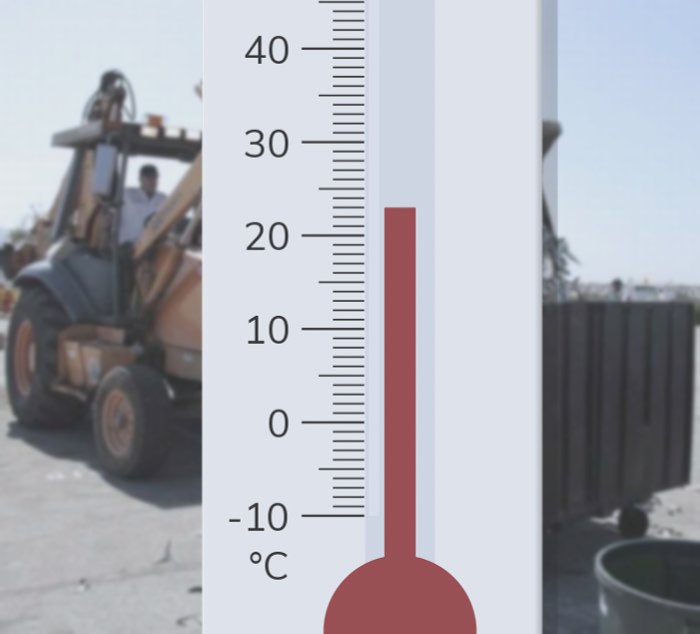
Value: 23,°C
